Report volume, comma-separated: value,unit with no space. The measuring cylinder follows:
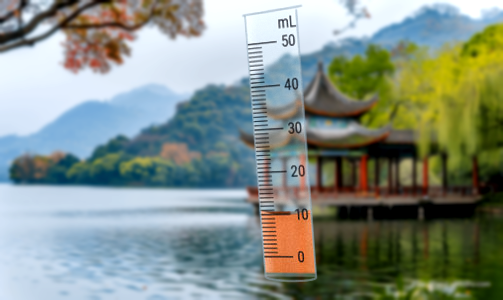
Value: 10,mL
